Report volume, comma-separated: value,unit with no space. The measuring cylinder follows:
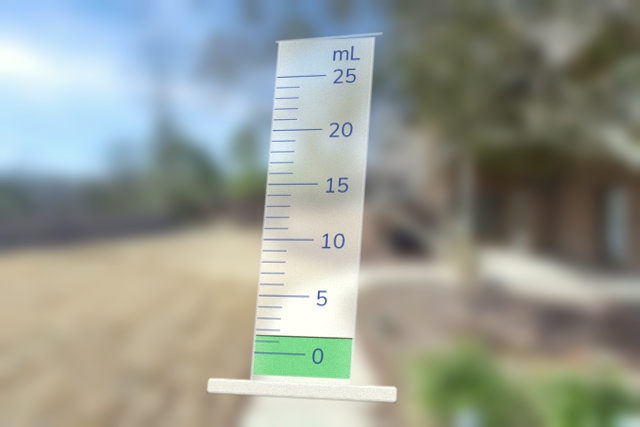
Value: 1.5,mL
